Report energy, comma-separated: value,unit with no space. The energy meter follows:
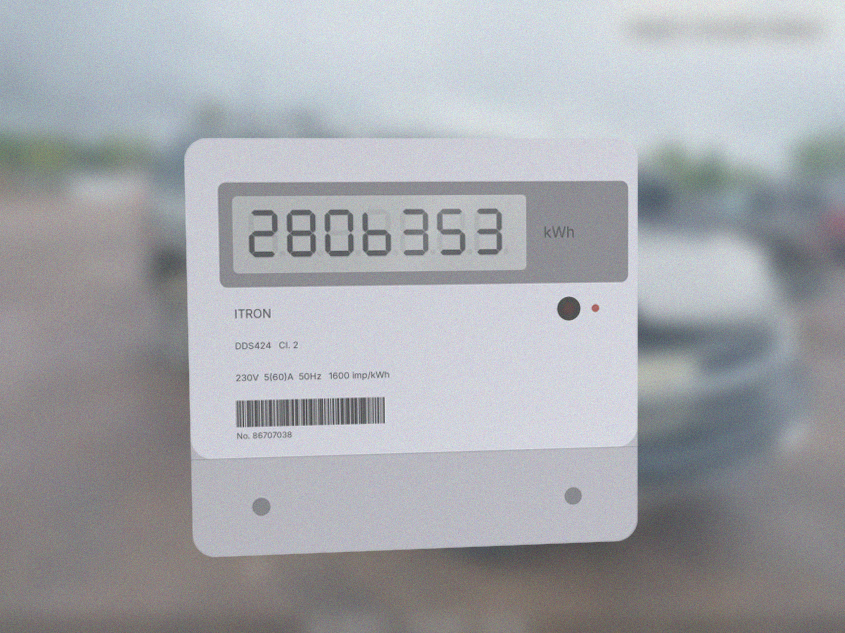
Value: 2806353,kWh
